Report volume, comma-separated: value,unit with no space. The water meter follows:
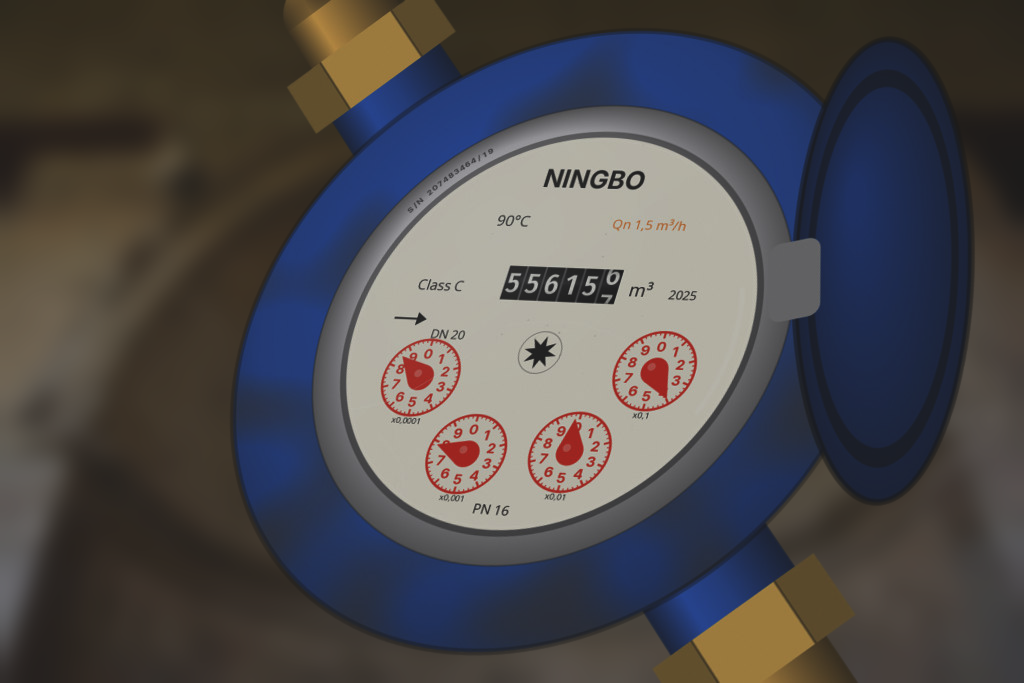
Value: 556156.3978,m³
